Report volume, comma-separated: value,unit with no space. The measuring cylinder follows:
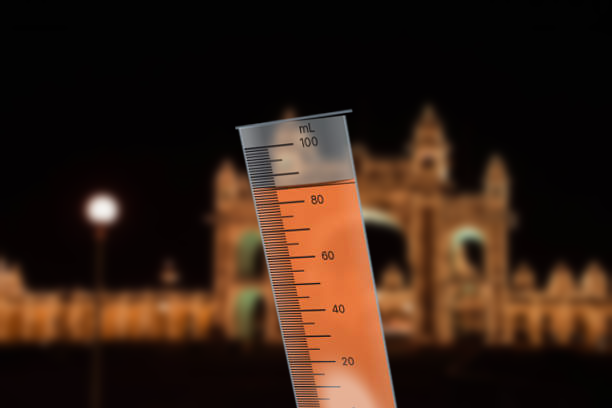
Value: 85,mL
